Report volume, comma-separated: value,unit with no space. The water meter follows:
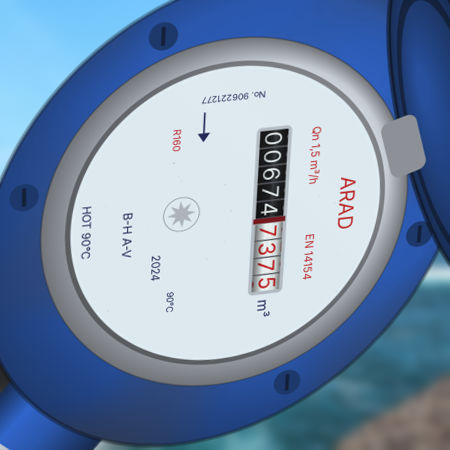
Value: 674.7375,m³
